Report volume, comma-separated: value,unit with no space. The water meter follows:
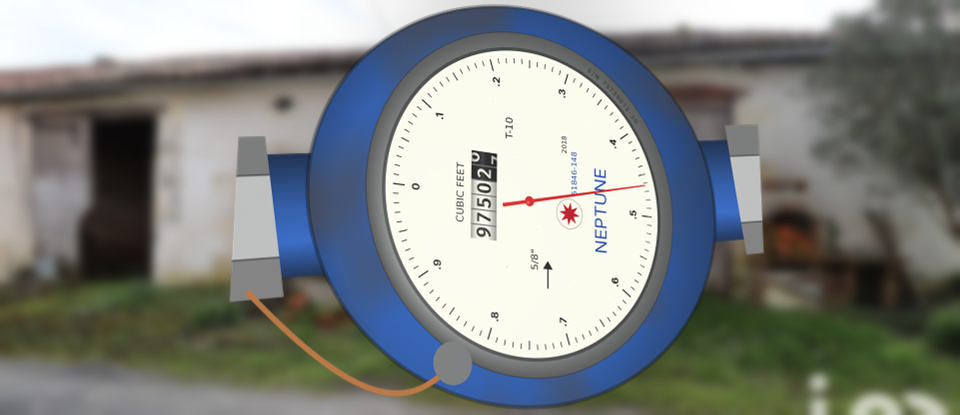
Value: 975026.46,ft³
